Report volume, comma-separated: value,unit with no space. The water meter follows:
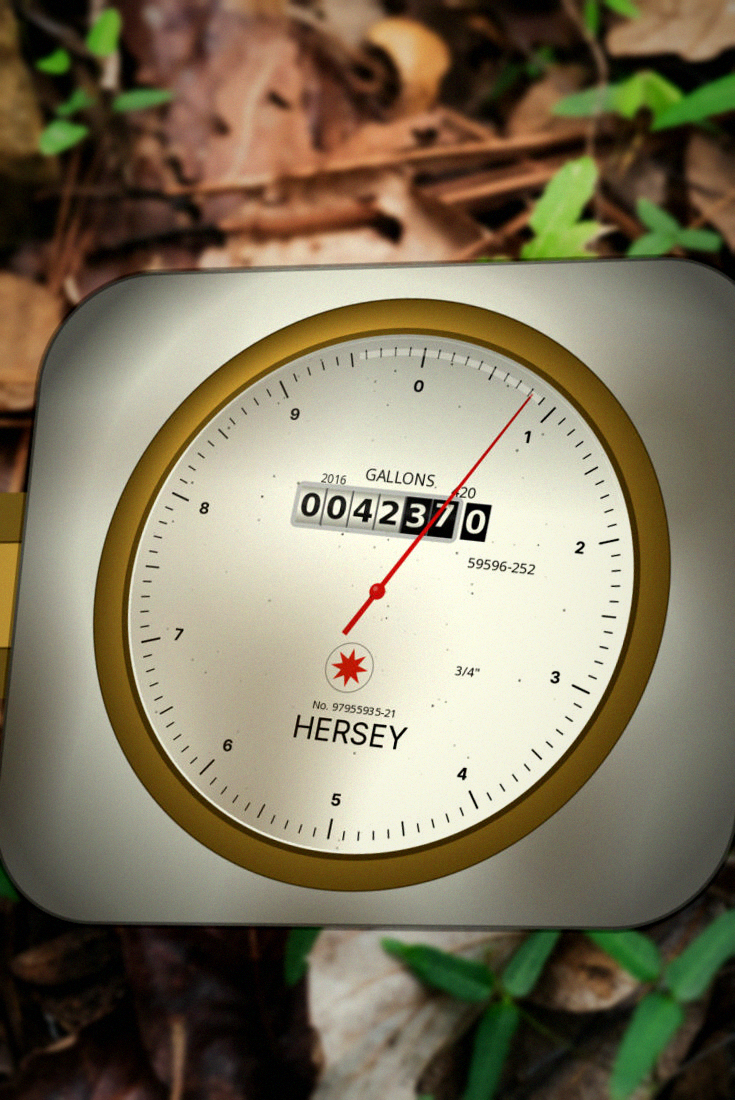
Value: 42370.8,gal
